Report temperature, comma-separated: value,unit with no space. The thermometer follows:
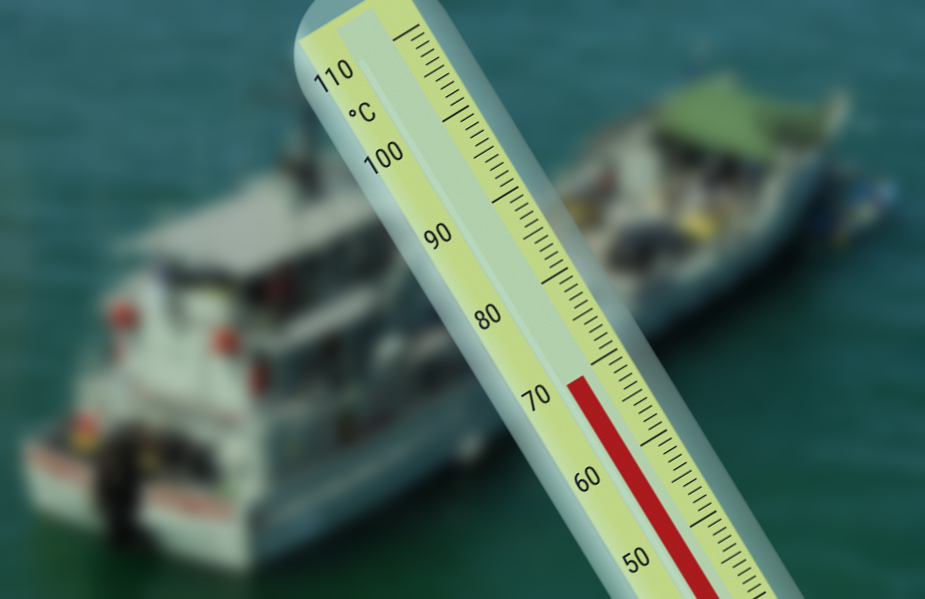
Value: 69.5,°C
